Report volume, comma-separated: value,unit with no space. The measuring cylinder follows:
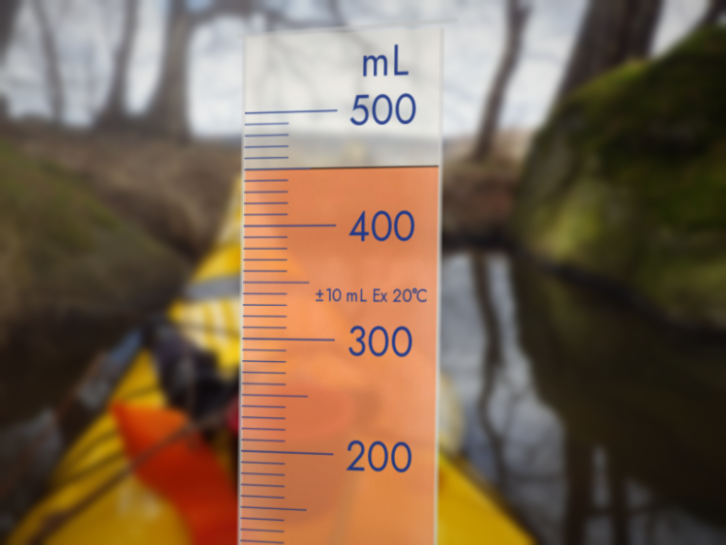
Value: 450,mL
